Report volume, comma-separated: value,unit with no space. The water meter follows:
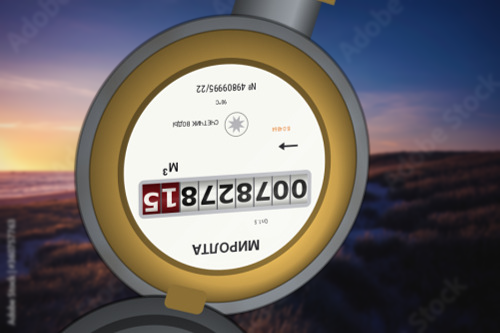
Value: 78278.15,m³
